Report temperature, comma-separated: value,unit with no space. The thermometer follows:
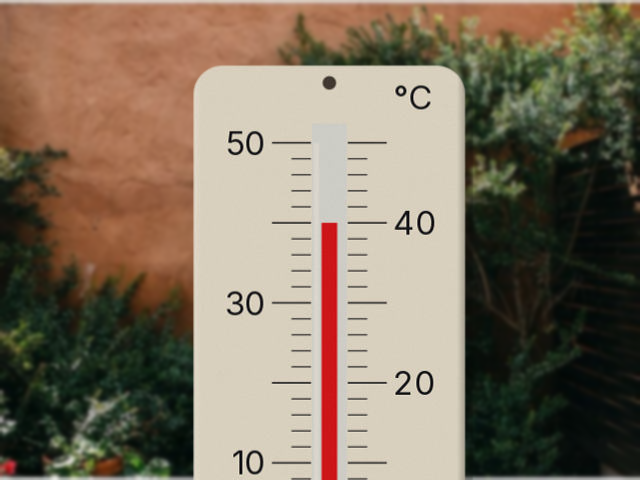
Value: 40,°C
